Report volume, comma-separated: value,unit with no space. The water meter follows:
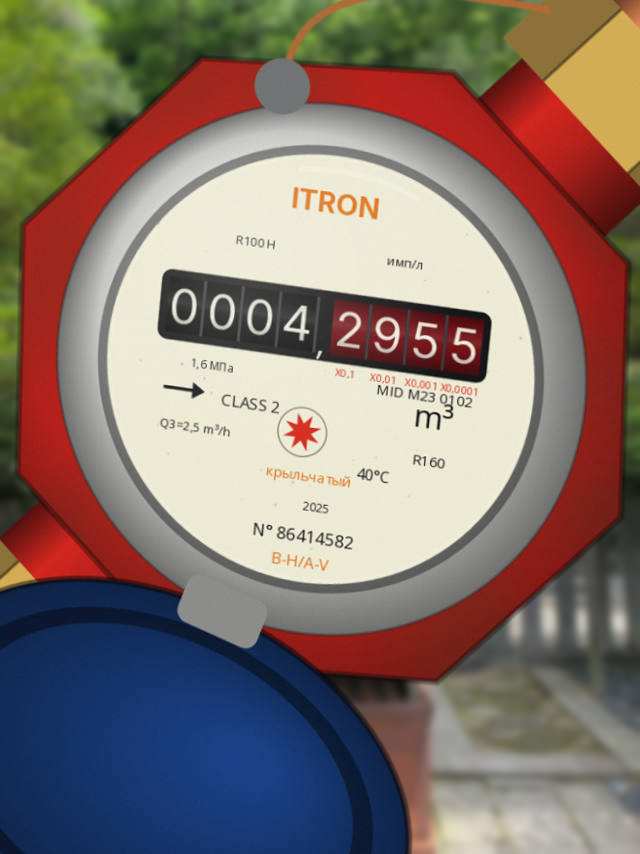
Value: 4.2955,m³
